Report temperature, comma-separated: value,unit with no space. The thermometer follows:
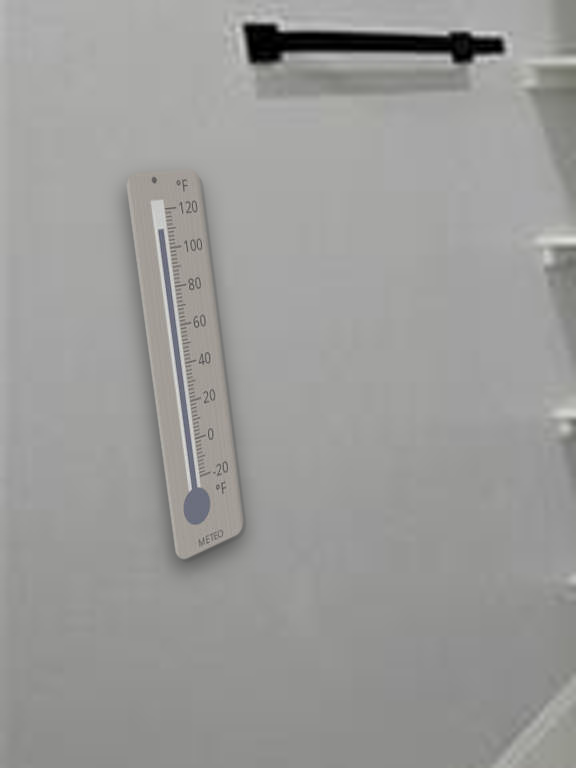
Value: 110,°F
